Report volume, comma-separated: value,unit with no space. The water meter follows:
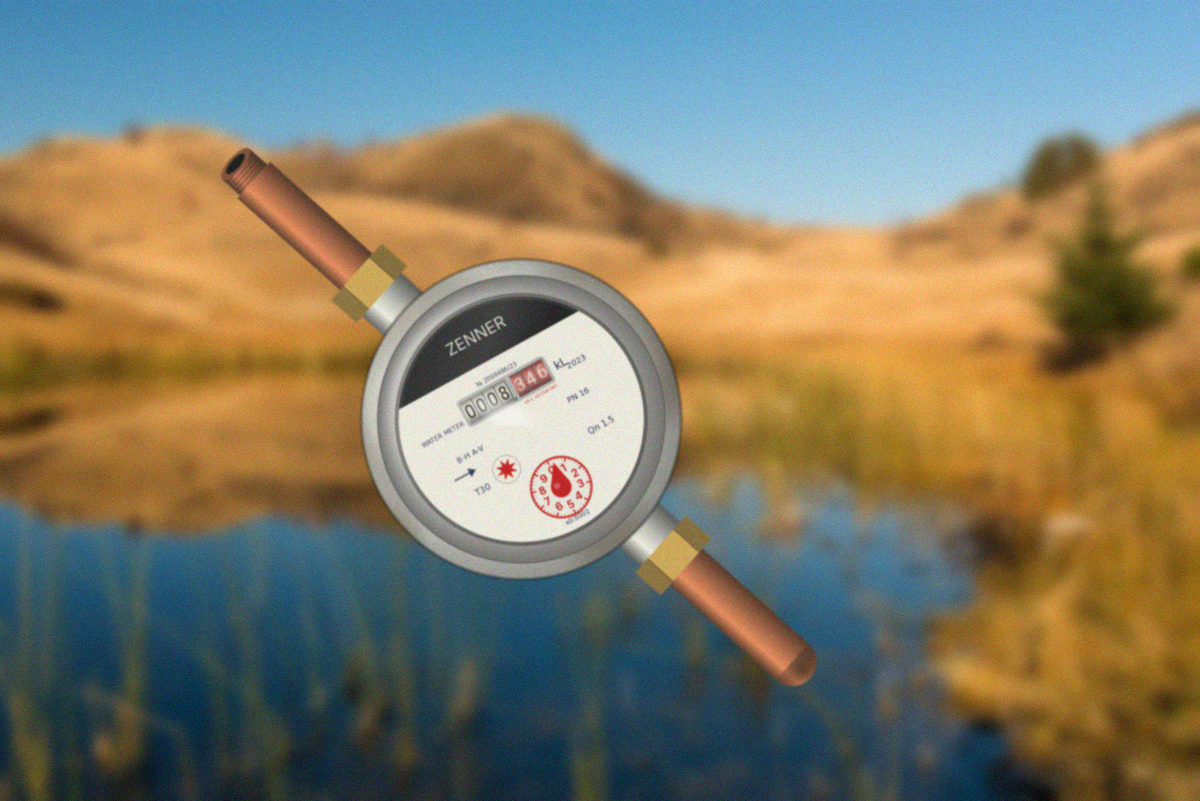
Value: 8.3460,kL
